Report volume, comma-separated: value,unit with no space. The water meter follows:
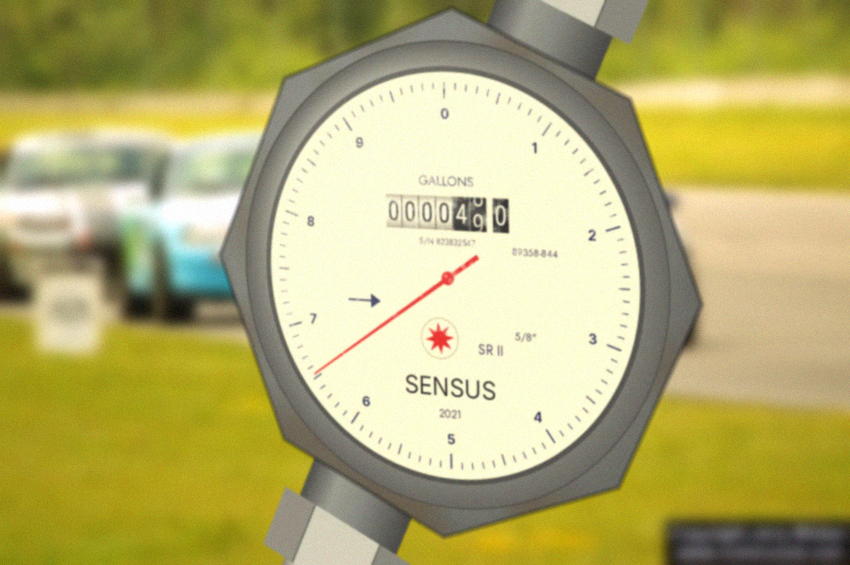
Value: 486.5,gal
